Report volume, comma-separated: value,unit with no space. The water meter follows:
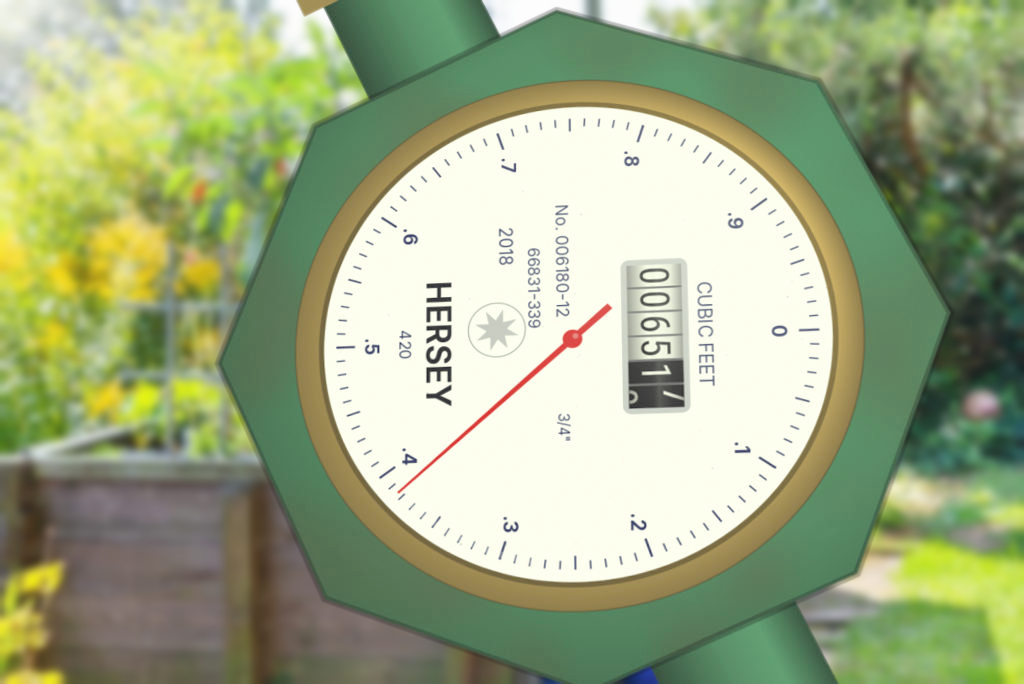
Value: 6517.38,ft³
